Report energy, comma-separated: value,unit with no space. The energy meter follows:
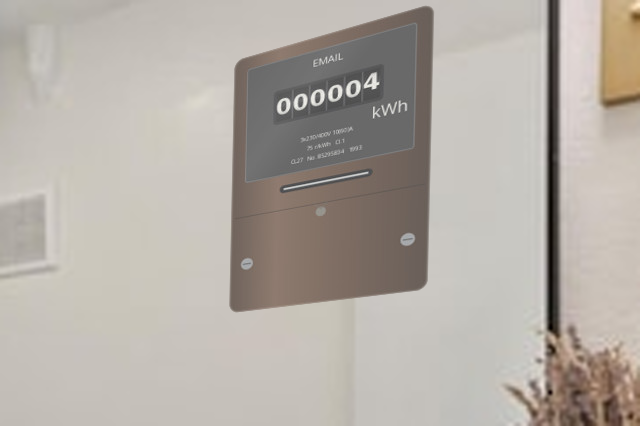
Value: 4,kWh
